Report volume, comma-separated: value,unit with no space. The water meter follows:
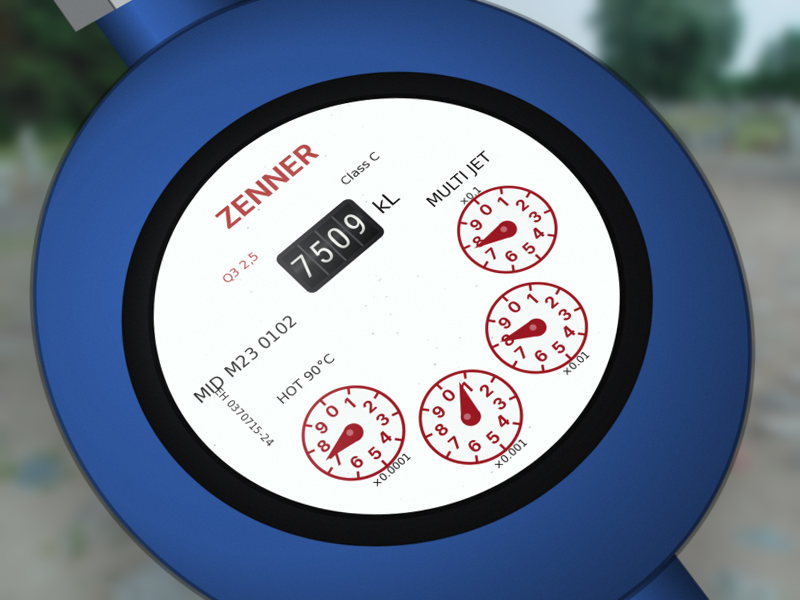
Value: 7509.7807,kL
